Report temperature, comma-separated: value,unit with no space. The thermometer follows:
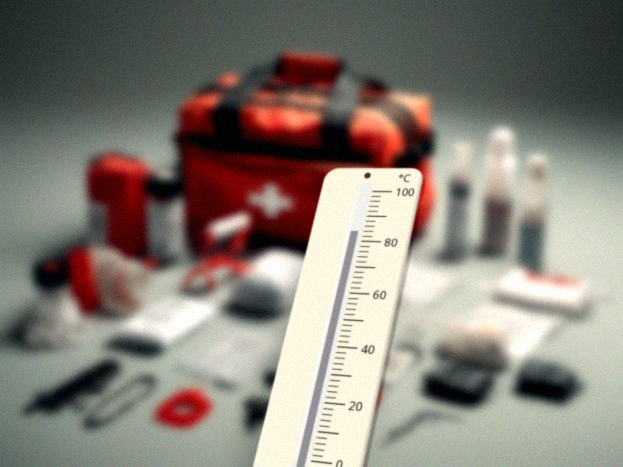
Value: 84,°C
